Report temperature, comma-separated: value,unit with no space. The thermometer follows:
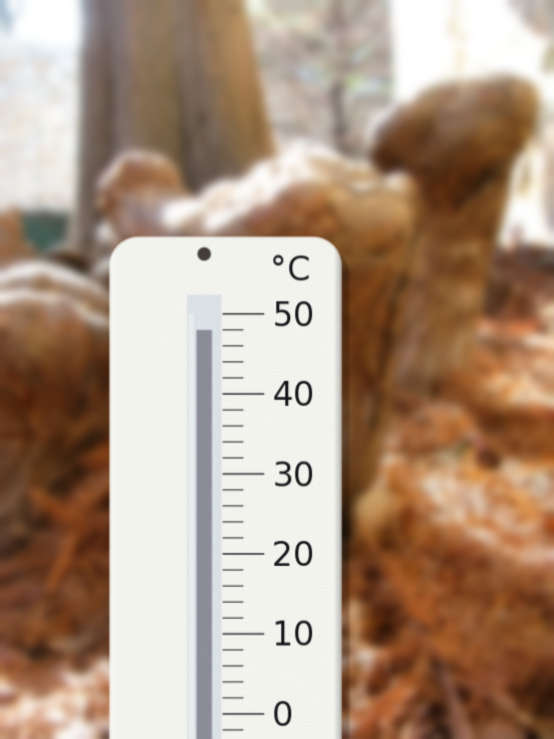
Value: 48,°C
